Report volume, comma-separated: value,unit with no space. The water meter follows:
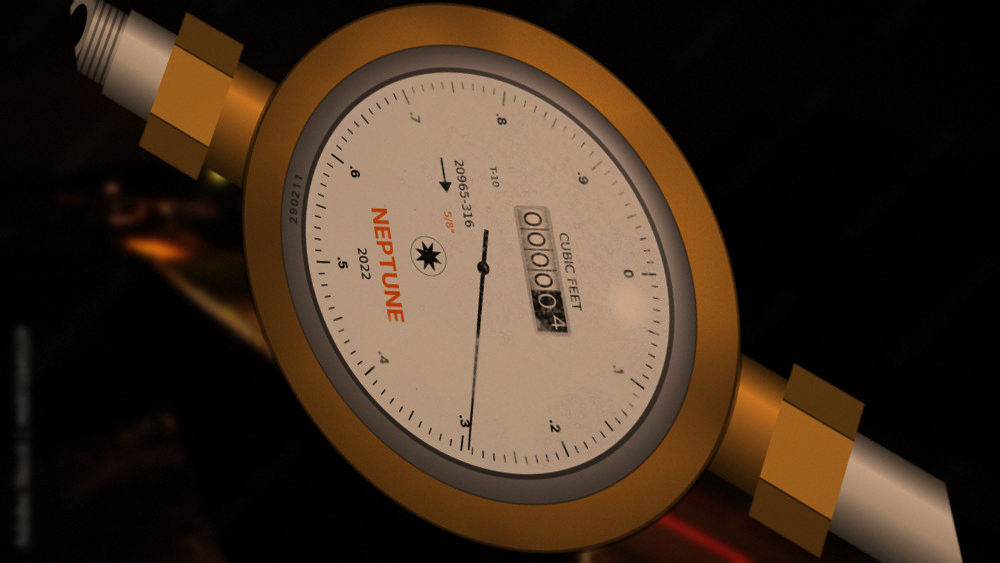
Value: 4.29,ft³
